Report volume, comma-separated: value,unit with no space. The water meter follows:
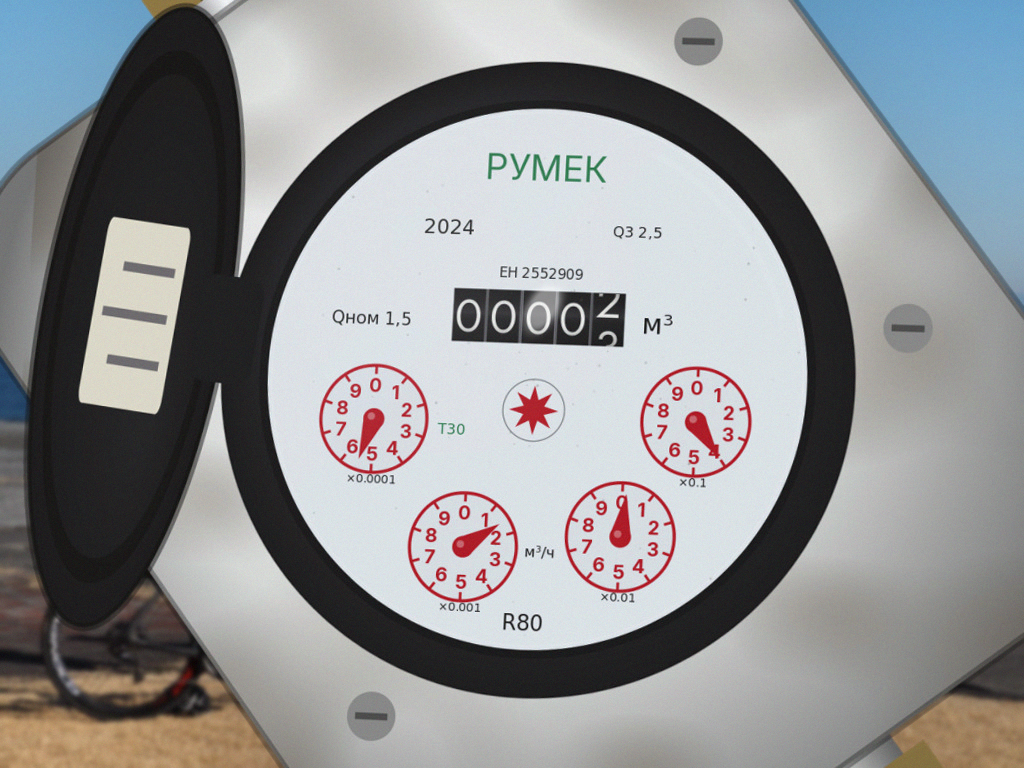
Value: 2.4015,m³
